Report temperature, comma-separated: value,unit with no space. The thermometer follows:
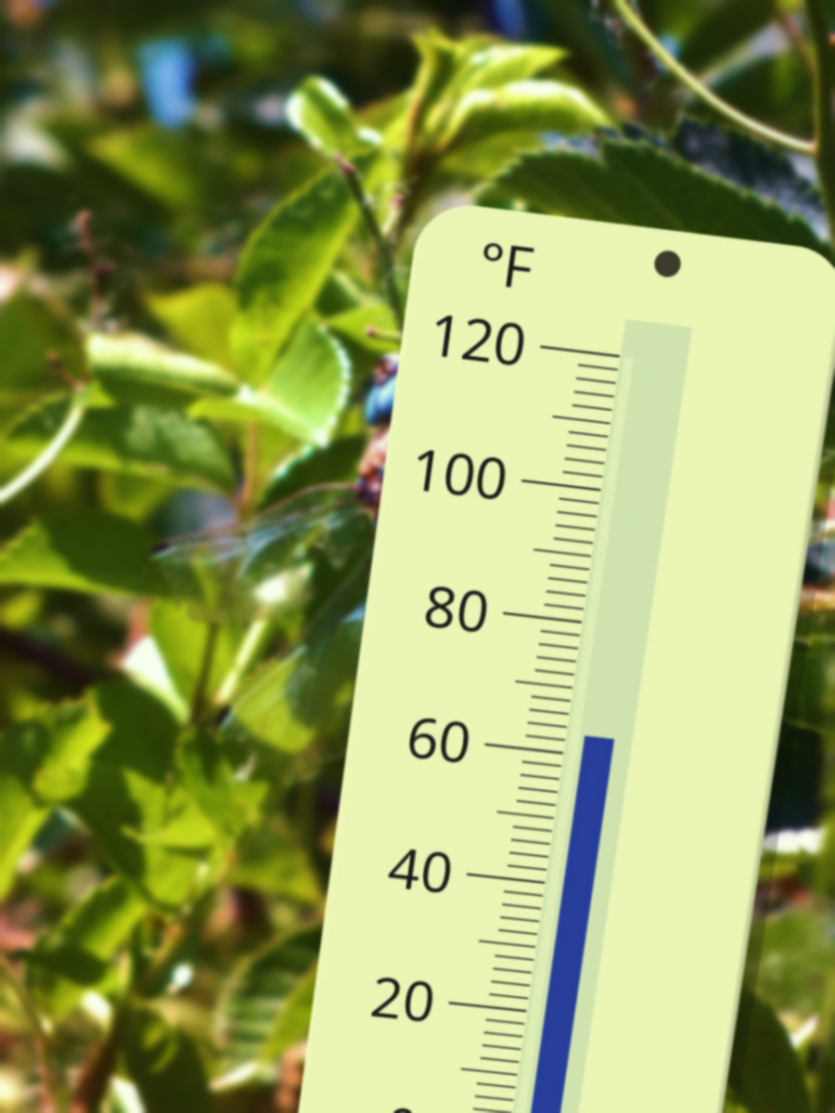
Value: 63,°F
